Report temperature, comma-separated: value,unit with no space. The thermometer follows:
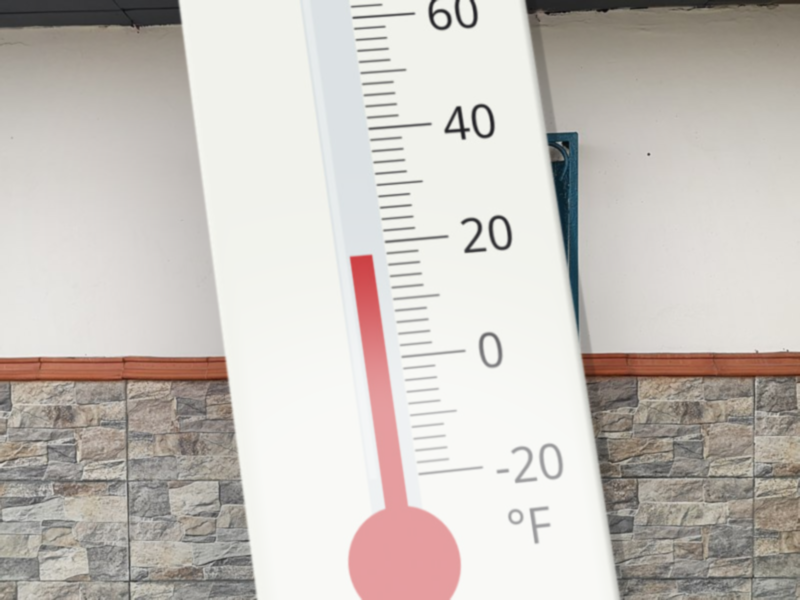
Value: 18,°F
